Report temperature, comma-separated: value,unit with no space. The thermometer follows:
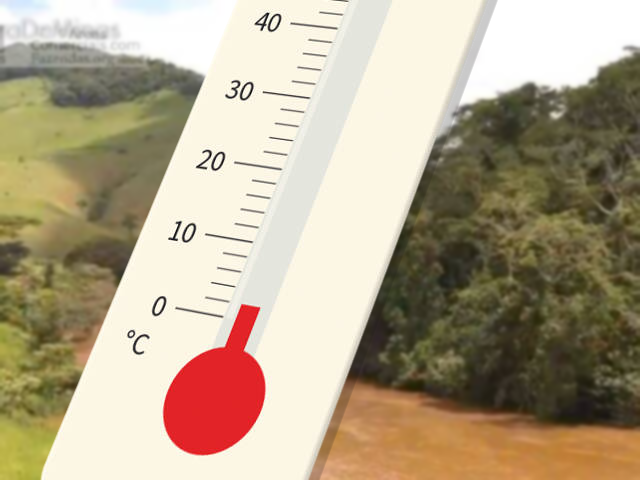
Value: 2,°C
